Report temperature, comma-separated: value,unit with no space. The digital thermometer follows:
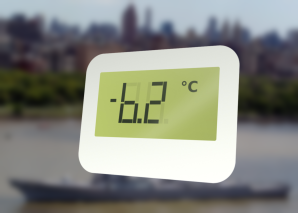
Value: -6.2,°C
